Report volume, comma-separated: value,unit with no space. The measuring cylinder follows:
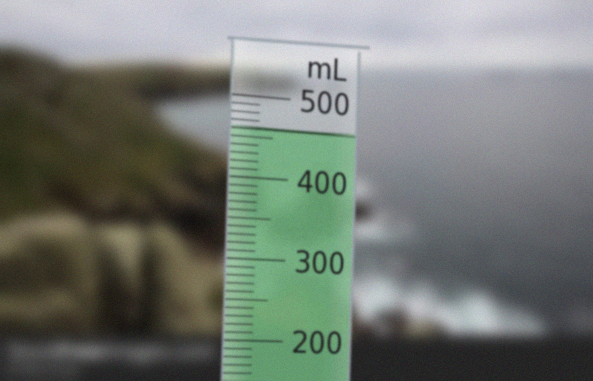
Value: 460,mL
